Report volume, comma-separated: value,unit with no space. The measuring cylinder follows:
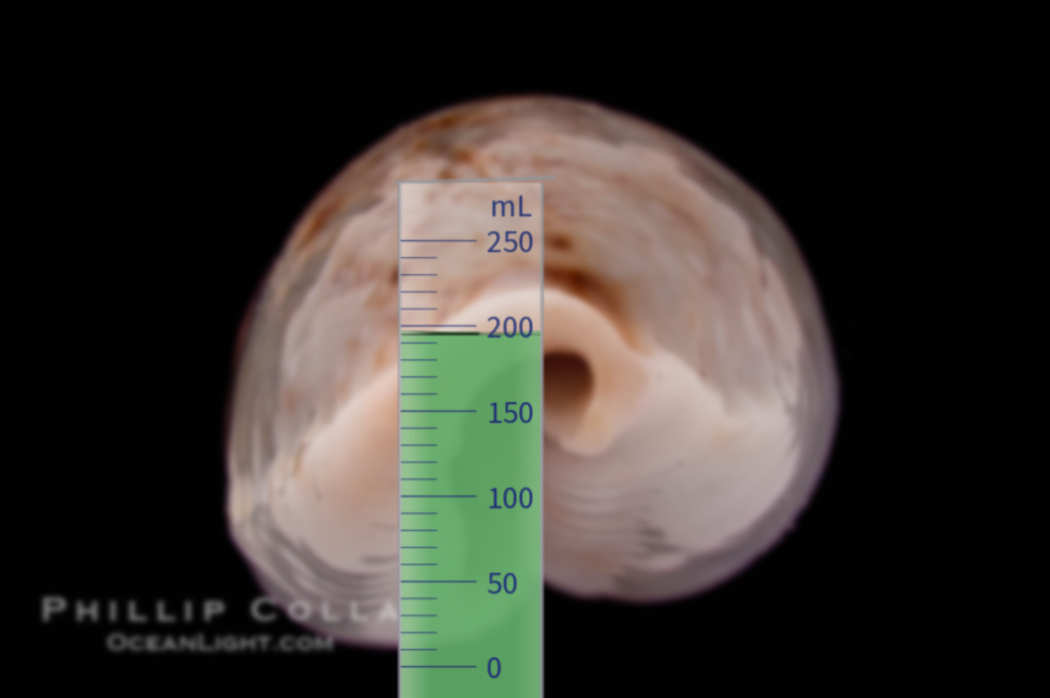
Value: 195,mL
